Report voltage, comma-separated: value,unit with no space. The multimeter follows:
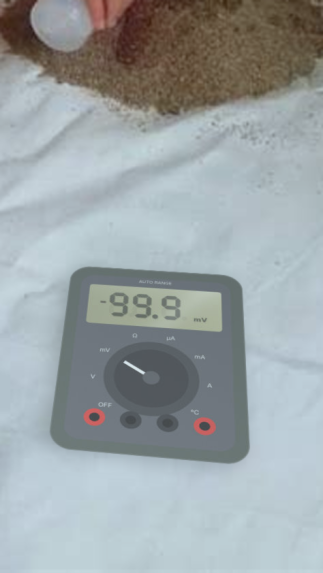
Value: -99.9,mV
